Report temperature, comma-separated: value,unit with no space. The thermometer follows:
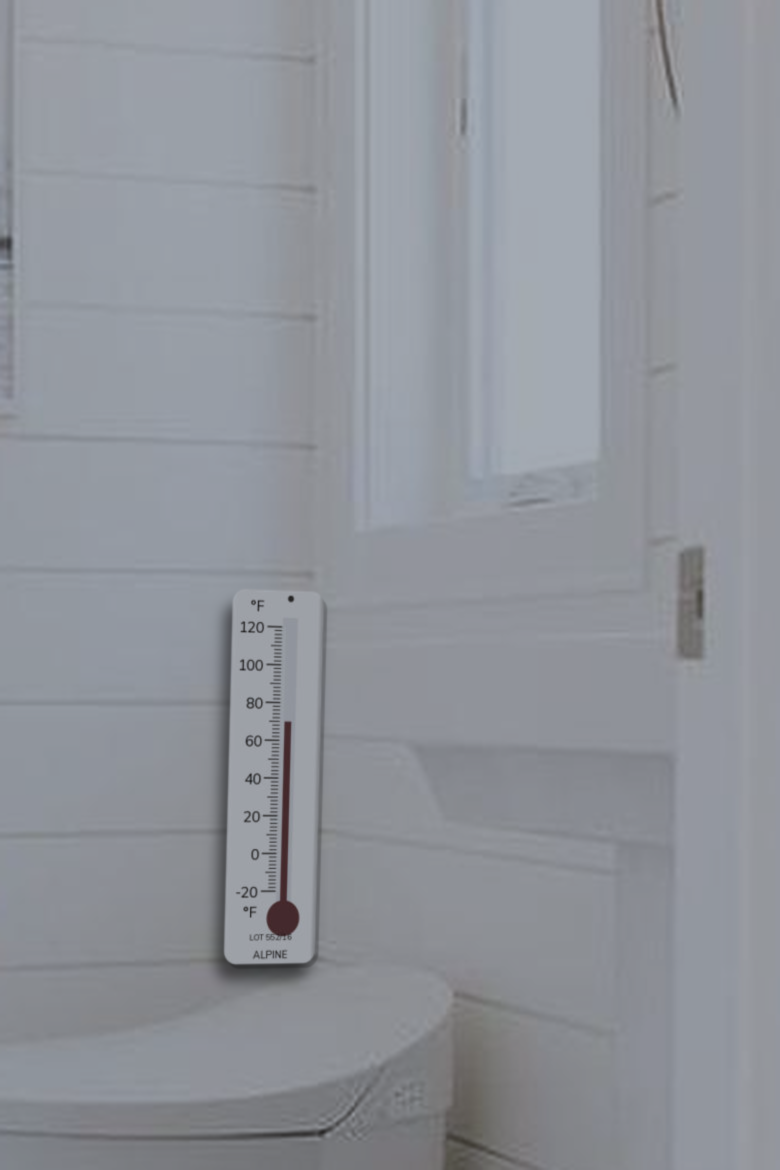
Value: 70,°F
